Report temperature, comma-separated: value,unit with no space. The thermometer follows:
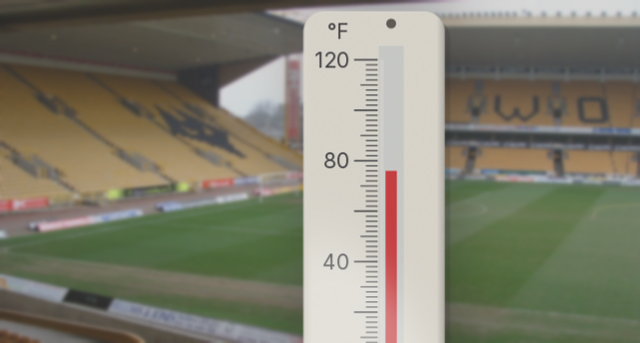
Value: 76,°F
